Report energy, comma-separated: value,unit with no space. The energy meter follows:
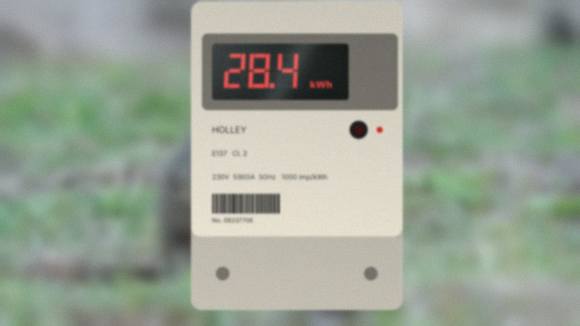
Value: 28.4,kWh
